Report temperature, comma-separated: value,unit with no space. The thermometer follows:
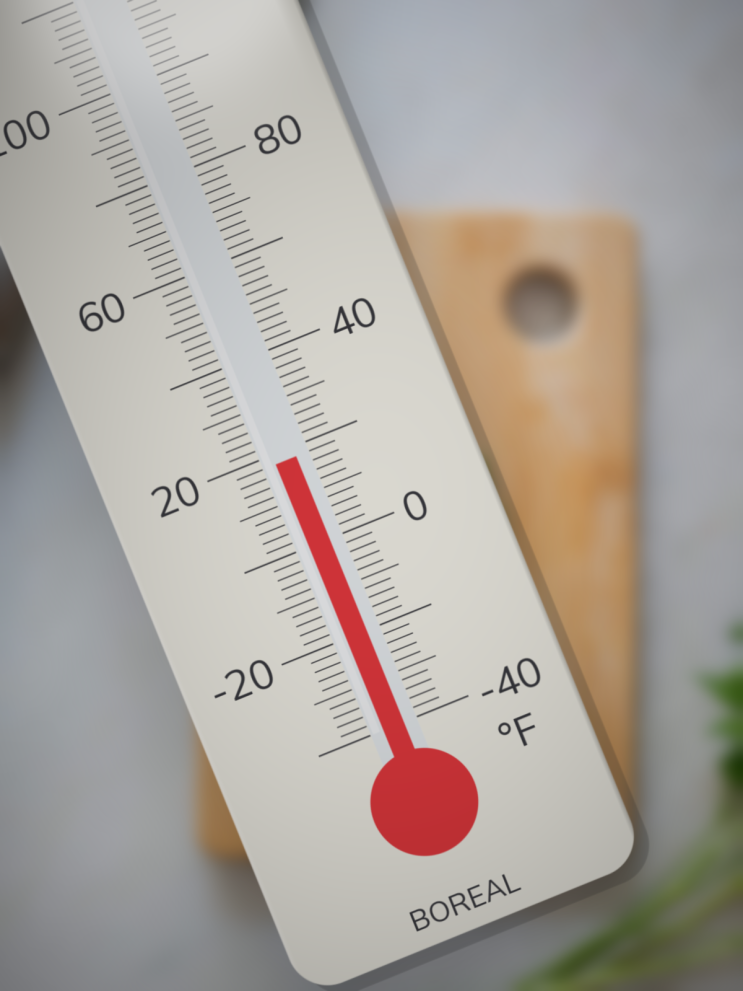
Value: 18,°F
